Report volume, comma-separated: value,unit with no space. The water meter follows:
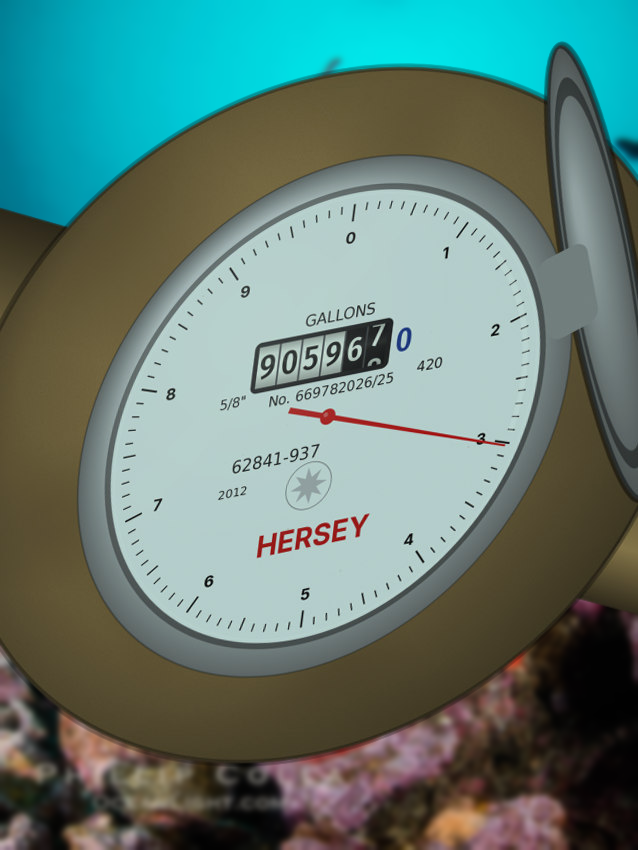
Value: 9059673.0,gal
